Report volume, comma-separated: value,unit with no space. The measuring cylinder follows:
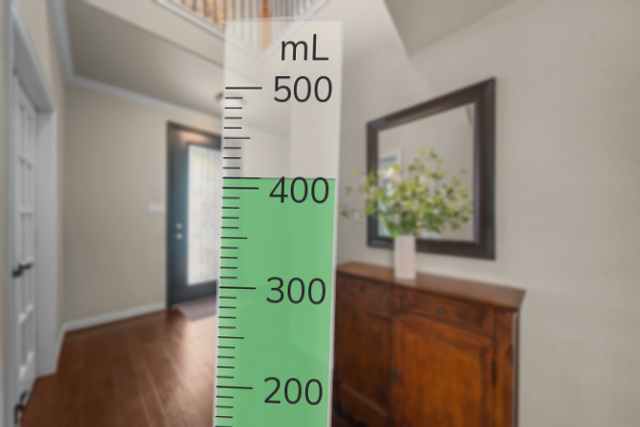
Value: 410,mL
